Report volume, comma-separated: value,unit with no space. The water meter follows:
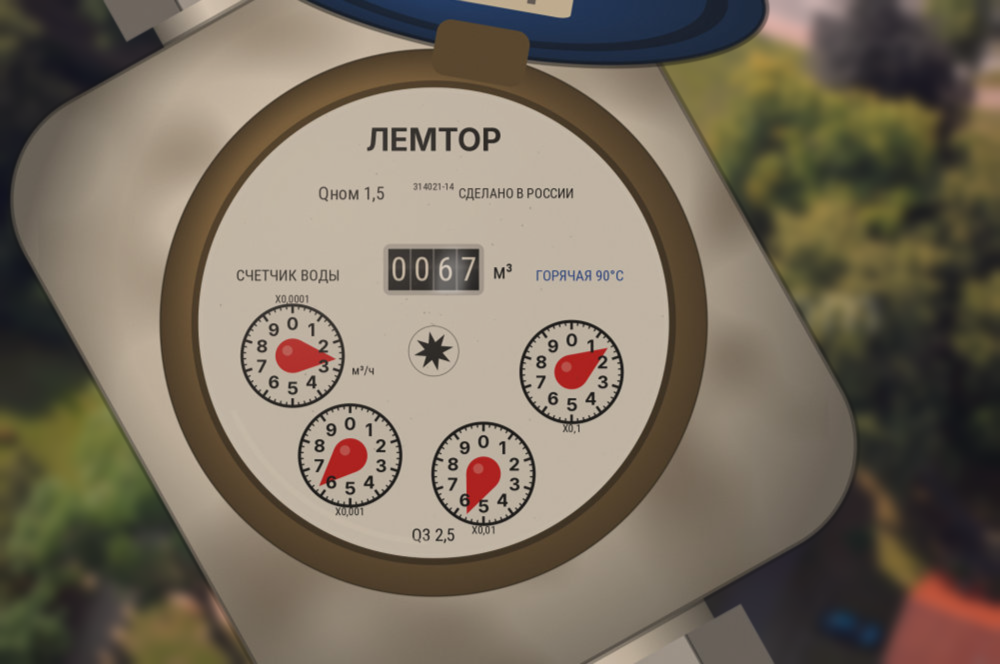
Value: 67.1562,m³
